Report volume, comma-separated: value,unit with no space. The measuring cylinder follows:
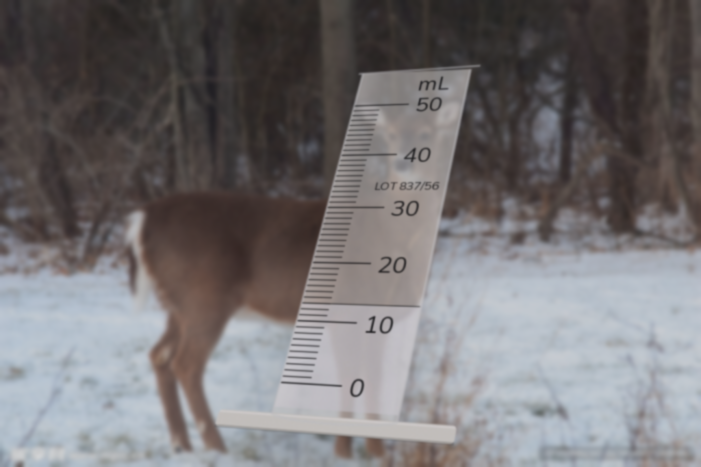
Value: 13,mL
